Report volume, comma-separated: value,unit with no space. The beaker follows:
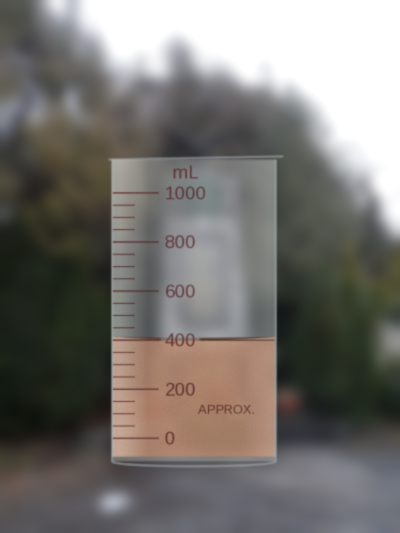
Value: 400,mL
